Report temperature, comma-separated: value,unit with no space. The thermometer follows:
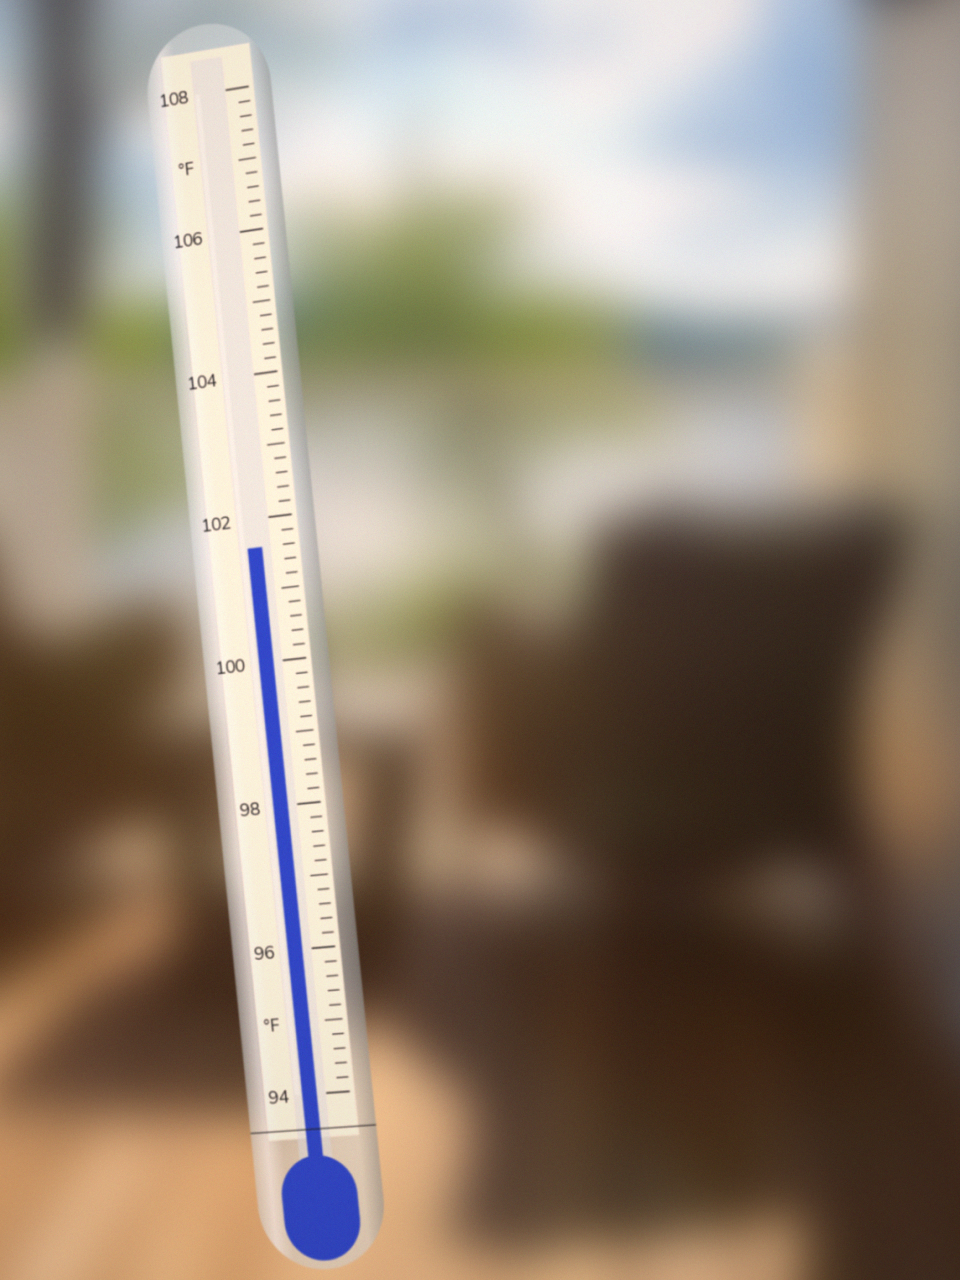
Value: 101.6,°F
